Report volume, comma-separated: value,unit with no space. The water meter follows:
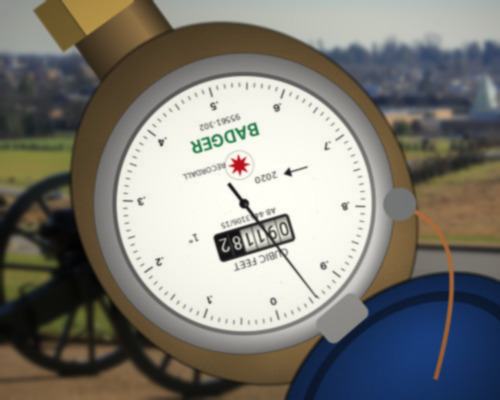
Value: 91181.94,ft³
